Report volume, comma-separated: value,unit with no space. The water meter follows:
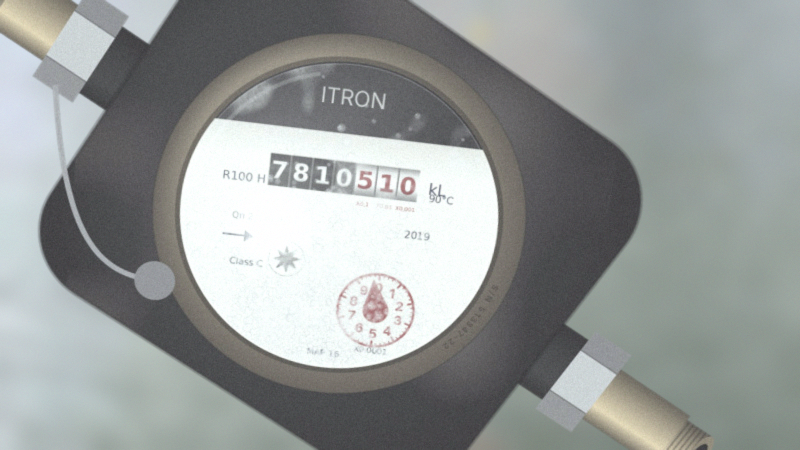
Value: 7810.5099,kL
